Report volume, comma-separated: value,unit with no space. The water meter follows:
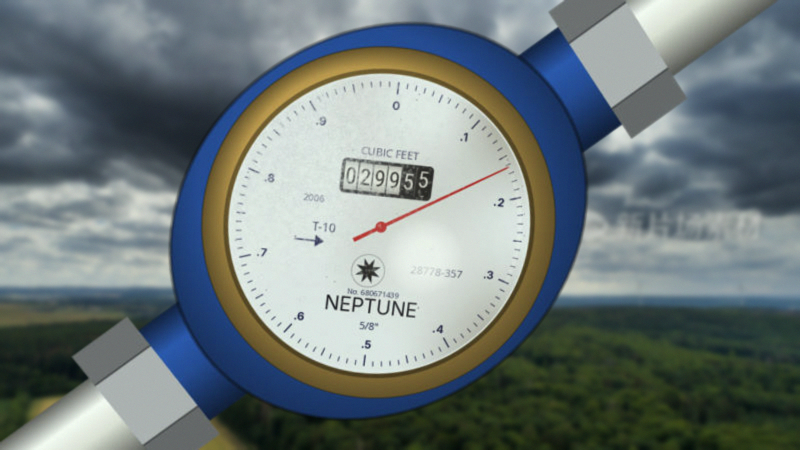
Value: 29955.16,ft³
